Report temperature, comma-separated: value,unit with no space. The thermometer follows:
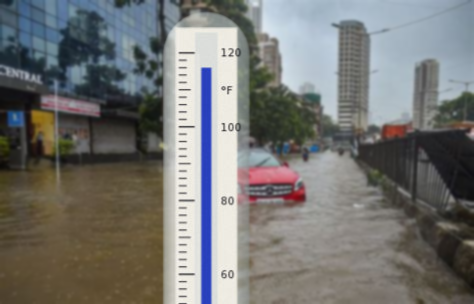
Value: 116,°F
